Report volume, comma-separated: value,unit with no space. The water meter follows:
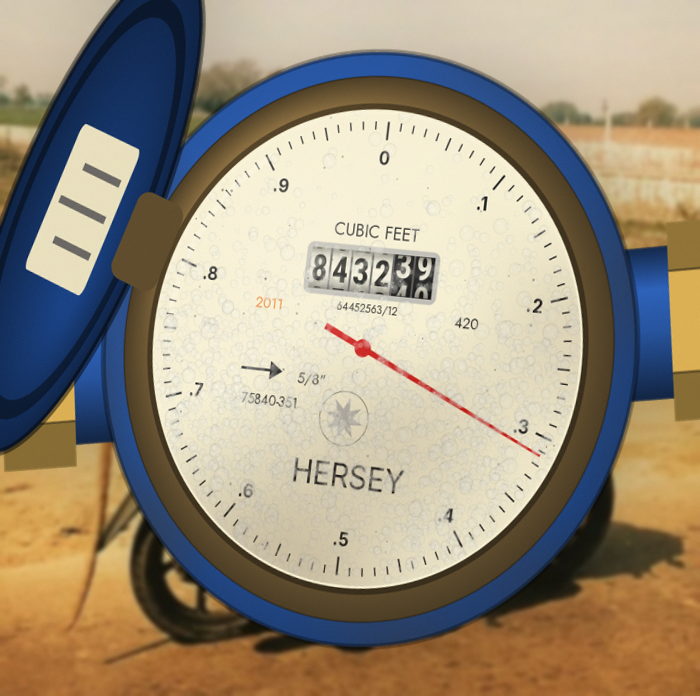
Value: 843239.31,ft³
